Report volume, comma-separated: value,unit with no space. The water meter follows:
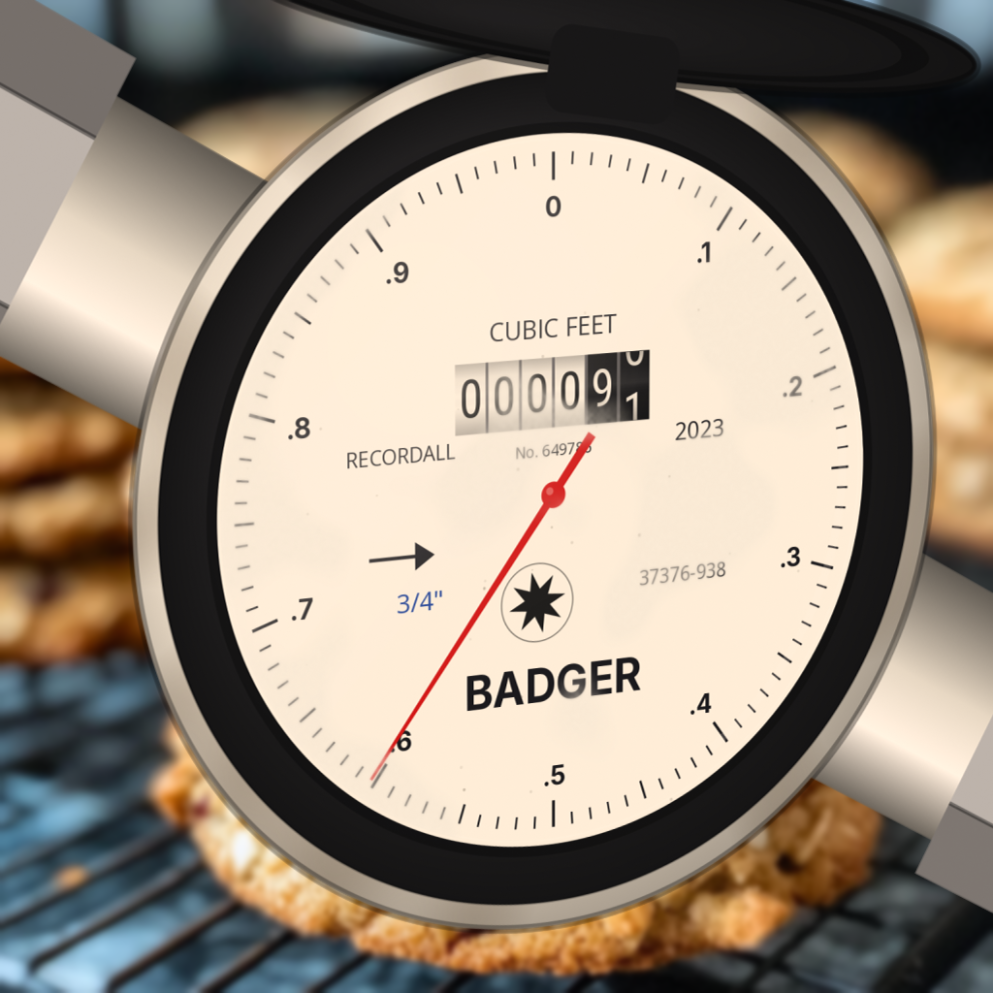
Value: 90.60,ft³
